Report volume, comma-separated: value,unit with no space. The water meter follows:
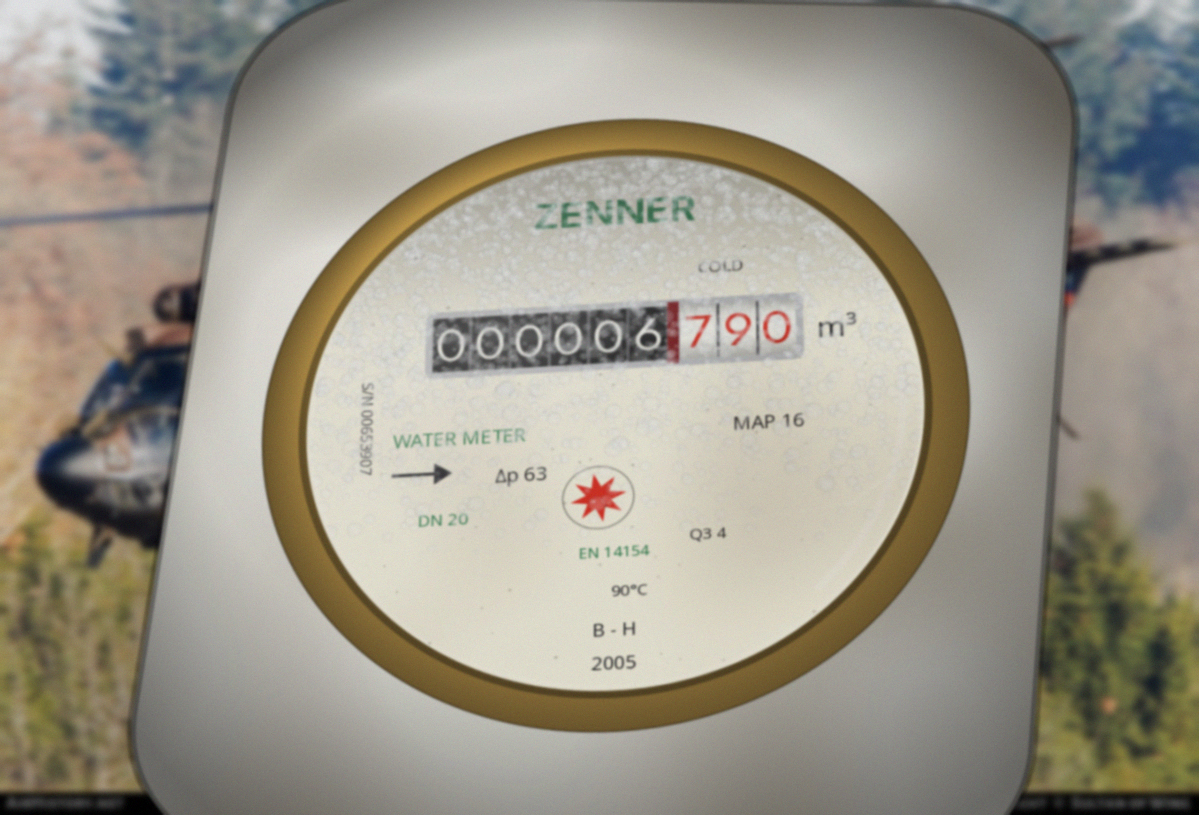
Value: 6.790,m³
